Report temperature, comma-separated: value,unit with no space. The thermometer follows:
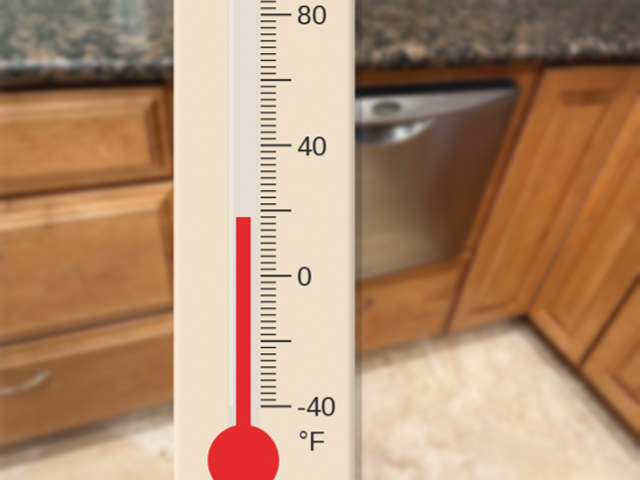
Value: 18,°F
